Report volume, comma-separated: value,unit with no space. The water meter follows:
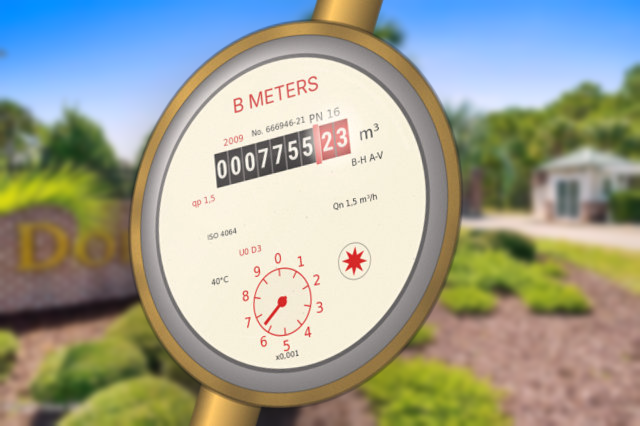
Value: 7755.236,m³
